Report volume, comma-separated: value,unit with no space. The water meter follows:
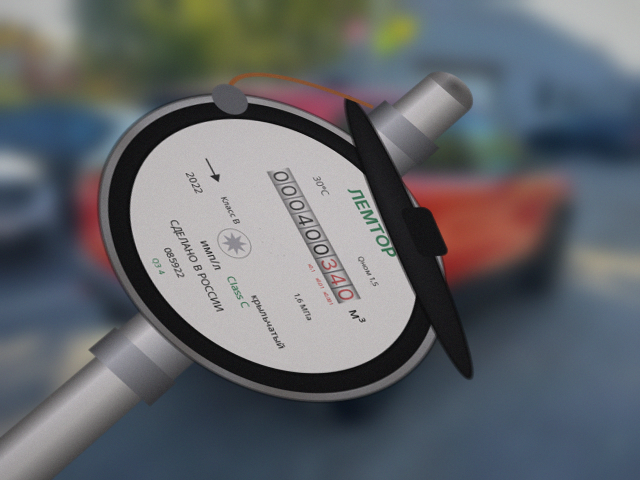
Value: 400.340,m³
